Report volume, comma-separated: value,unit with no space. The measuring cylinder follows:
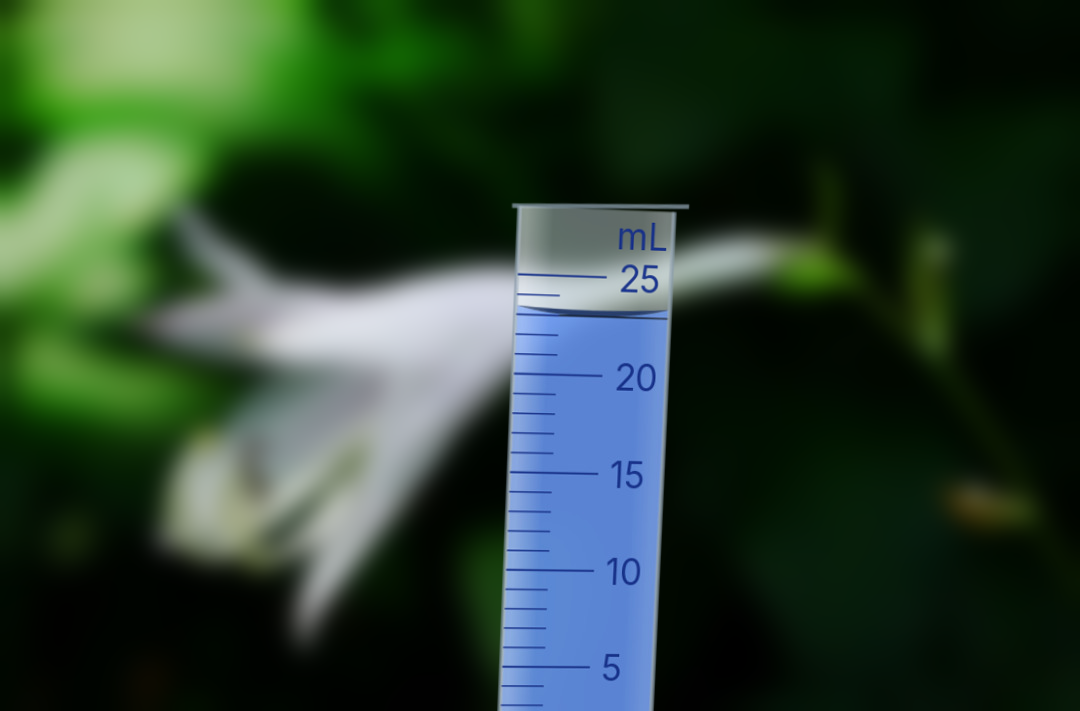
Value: 23,mL
